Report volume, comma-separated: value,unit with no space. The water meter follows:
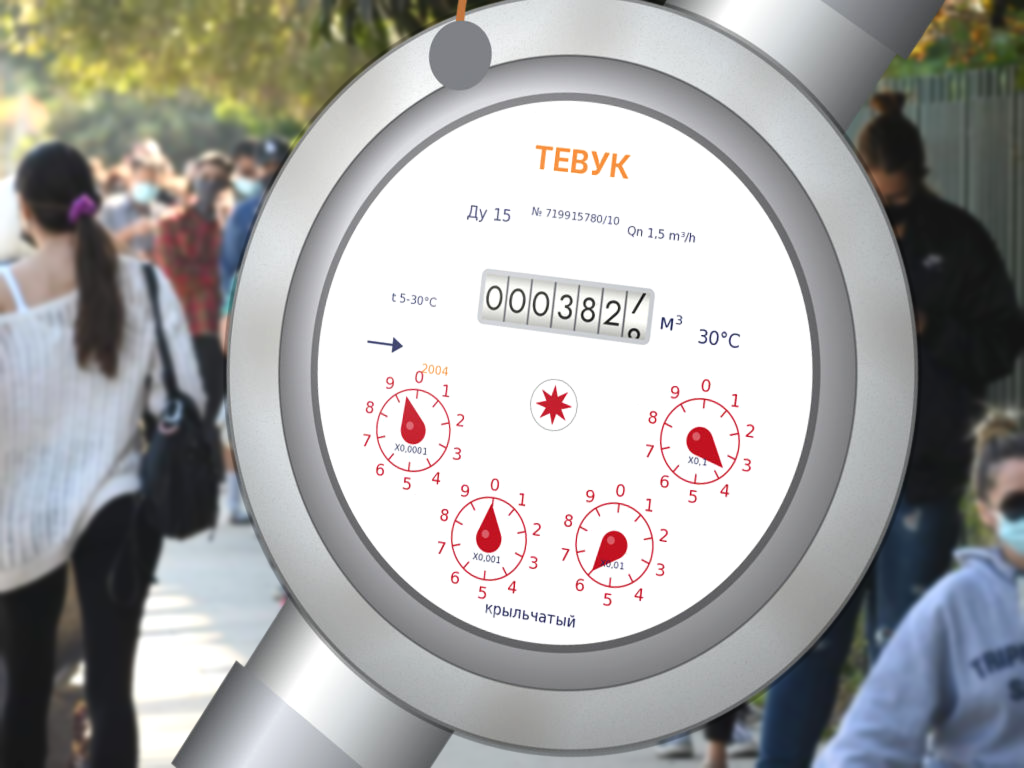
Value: 3827.3599,m³
